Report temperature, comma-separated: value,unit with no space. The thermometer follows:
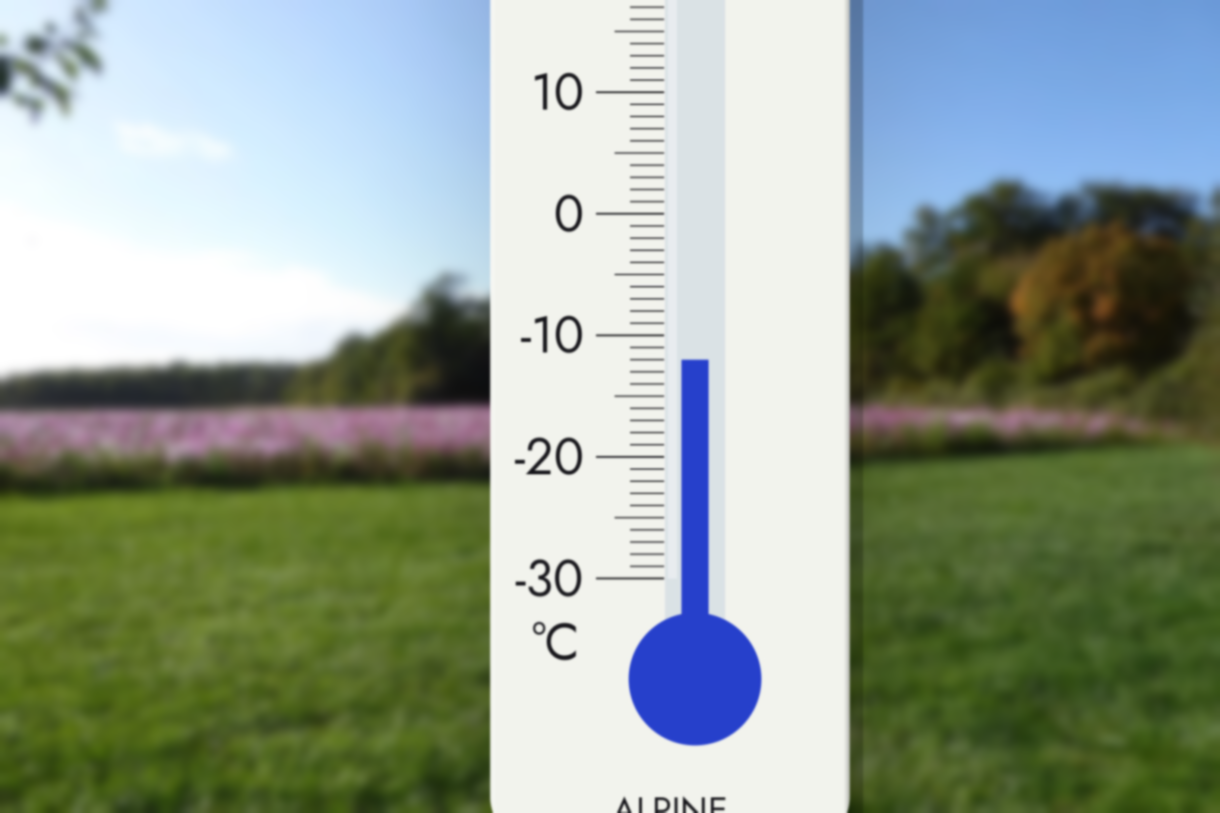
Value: -12,°C
